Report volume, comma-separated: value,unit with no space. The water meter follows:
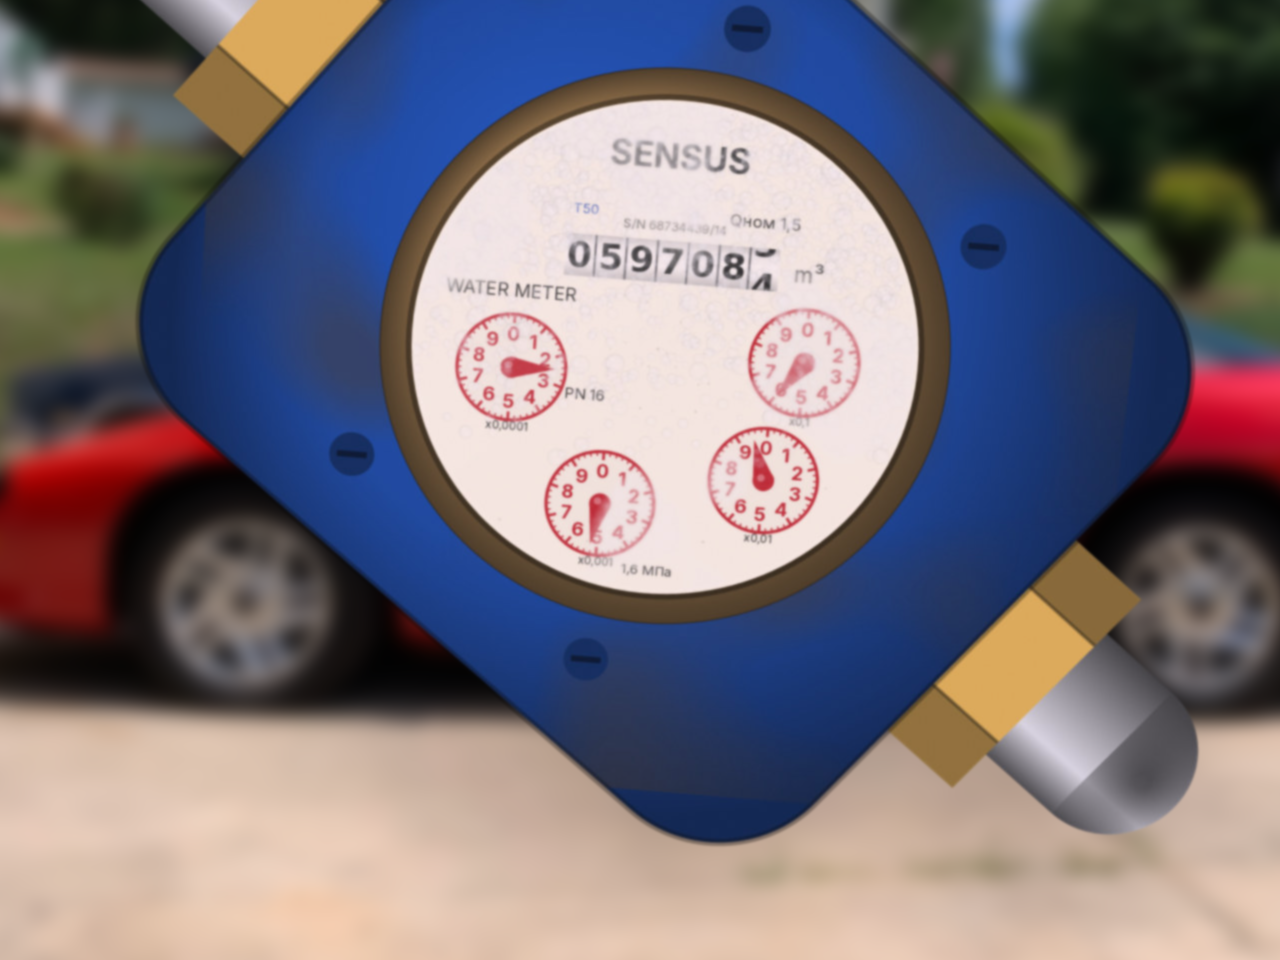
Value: 597083.5952,m³
